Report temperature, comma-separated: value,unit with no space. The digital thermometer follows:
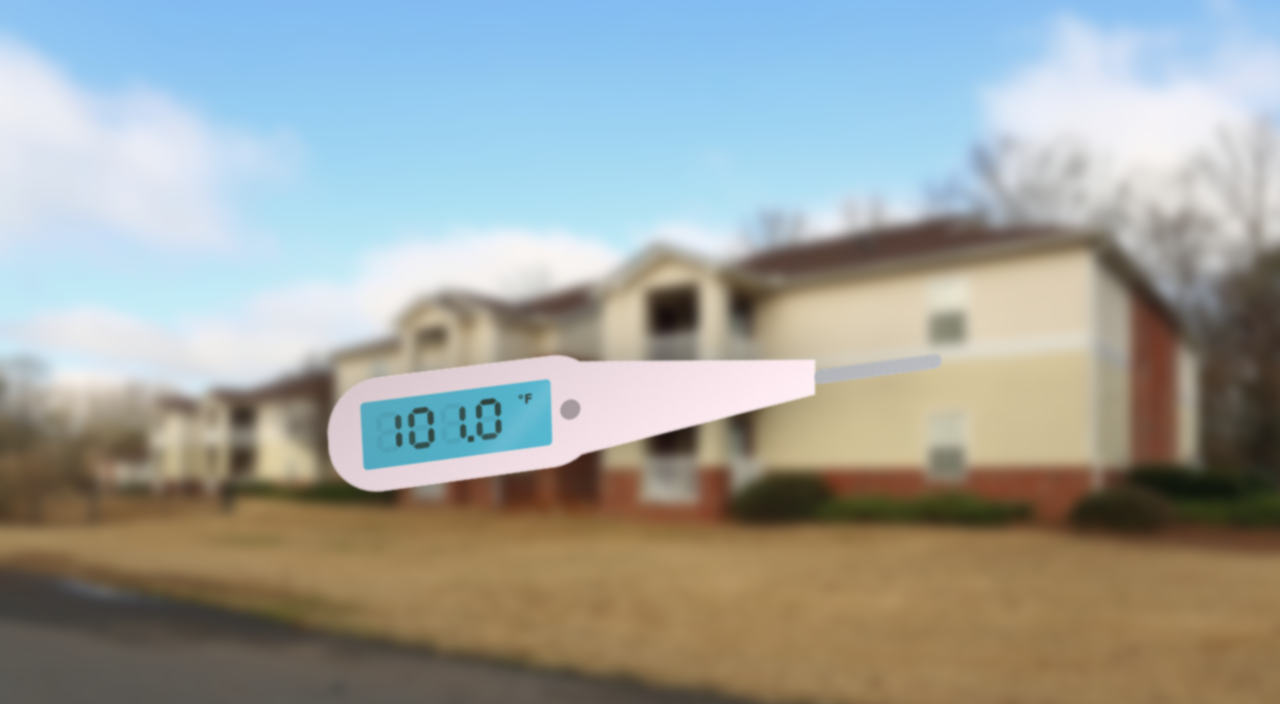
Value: 101.0,°F
